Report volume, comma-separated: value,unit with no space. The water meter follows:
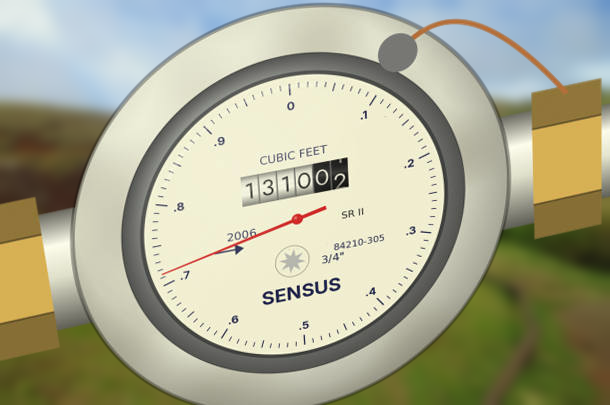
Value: 131001.71,ft³
